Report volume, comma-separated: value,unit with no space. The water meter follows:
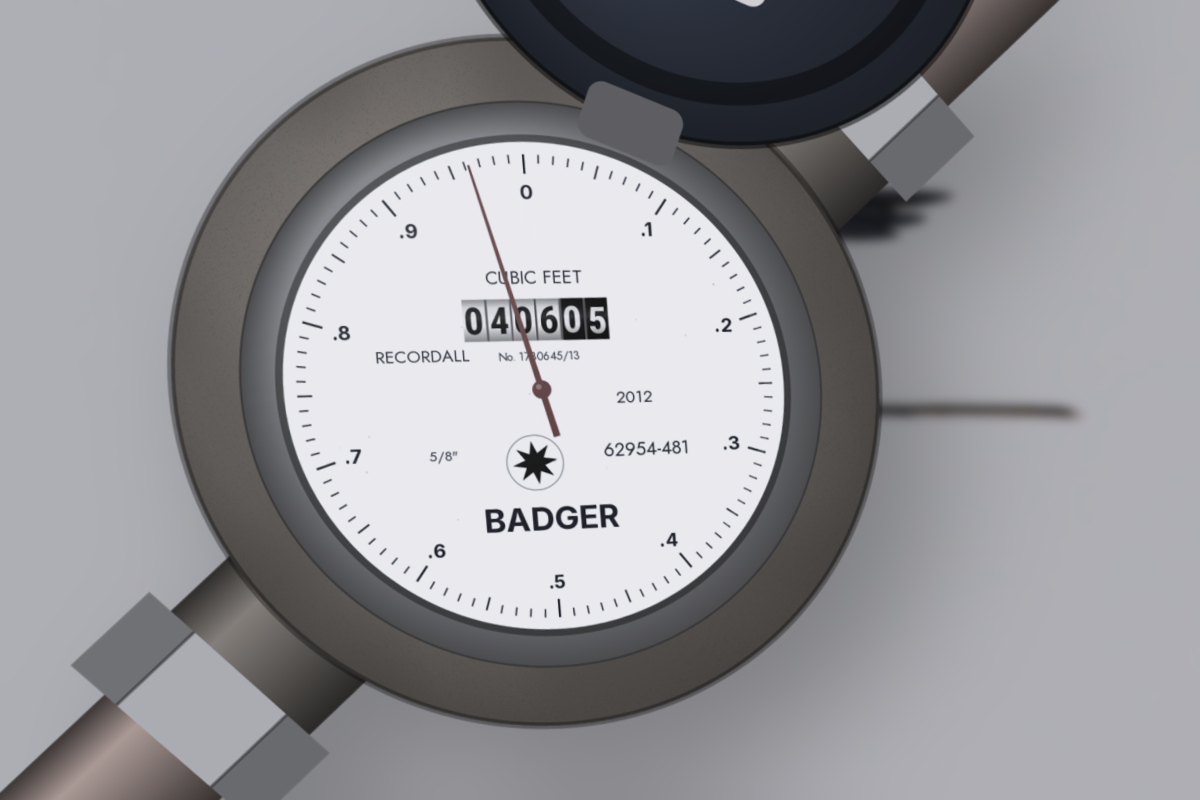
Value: 40604.96,ft³
